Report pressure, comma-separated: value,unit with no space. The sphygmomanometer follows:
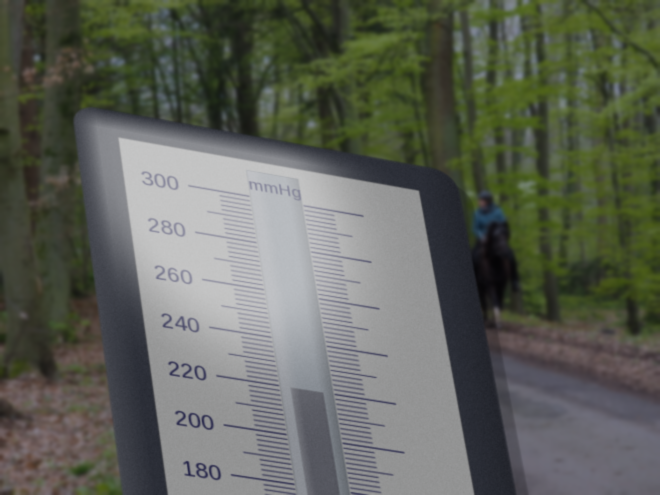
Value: 220,mmHg
